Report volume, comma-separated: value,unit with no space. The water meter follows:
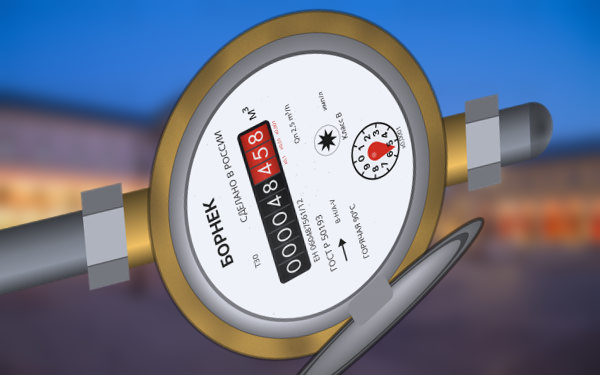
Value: 48.4585,m³
